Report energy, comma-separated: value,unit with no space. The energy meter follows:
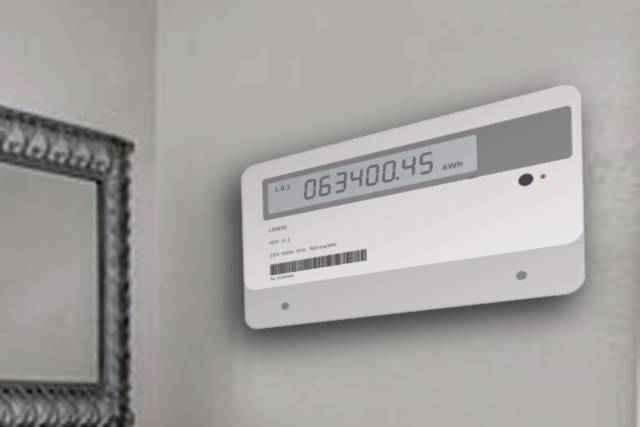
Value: 63400.45,kWh
